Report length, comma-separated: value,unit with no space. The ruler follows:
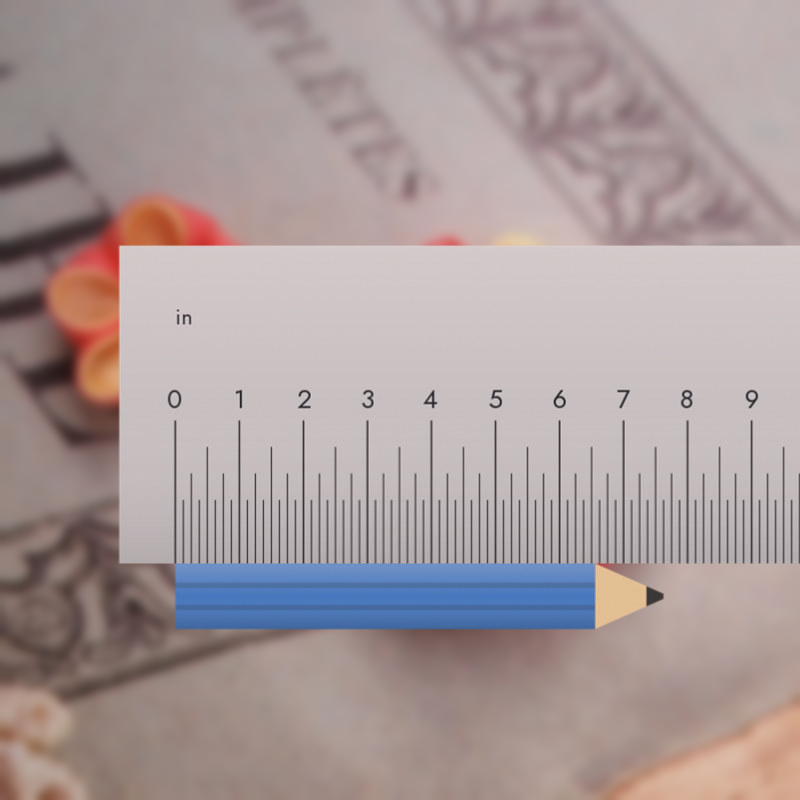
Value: 7.625,in
